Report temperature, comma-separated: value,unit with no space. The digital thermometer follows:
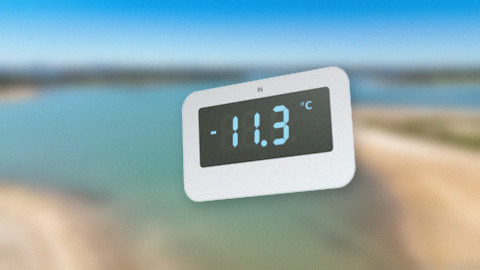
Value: -11.3,°C
